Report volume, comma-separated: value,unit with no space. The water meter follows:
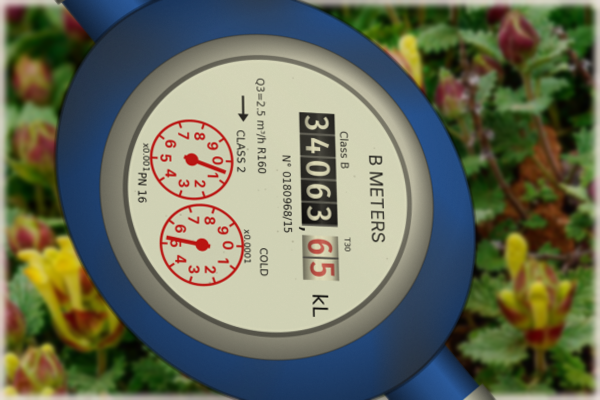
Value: 34063.6505,kL
